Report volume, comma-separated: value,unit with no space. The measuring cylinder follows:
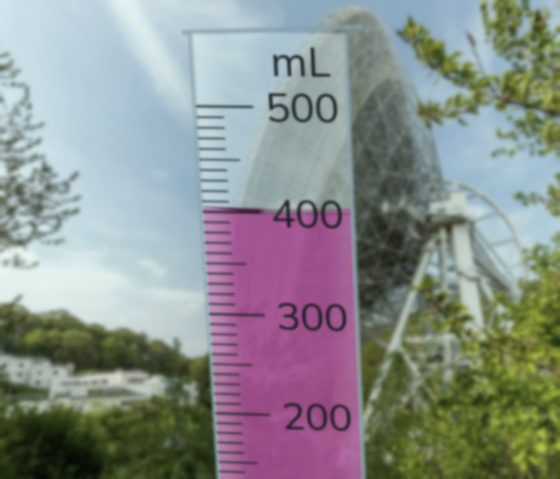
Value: 400,mL
